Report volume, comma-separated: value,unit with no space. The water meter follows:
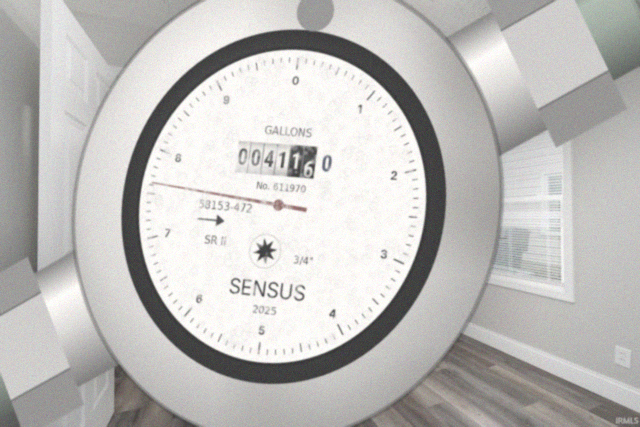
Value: 41157.6,gal
